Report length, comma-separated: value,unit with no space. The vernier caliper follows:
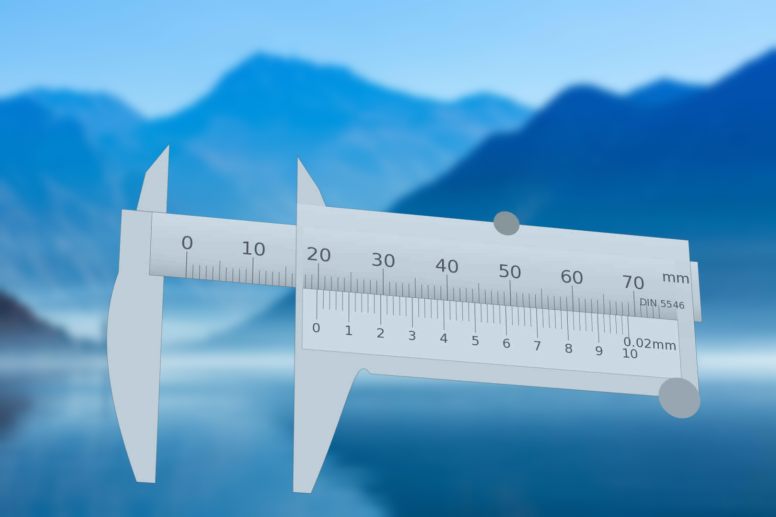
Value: 19.8,mm
